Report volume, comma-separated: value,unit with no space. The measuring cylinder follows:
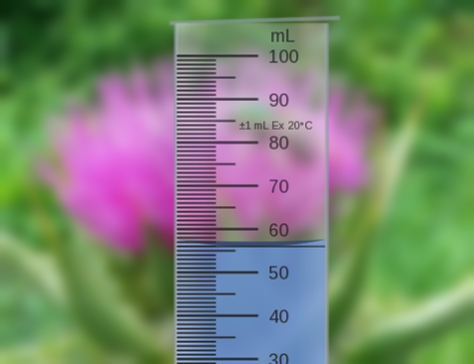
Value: 56,mL
